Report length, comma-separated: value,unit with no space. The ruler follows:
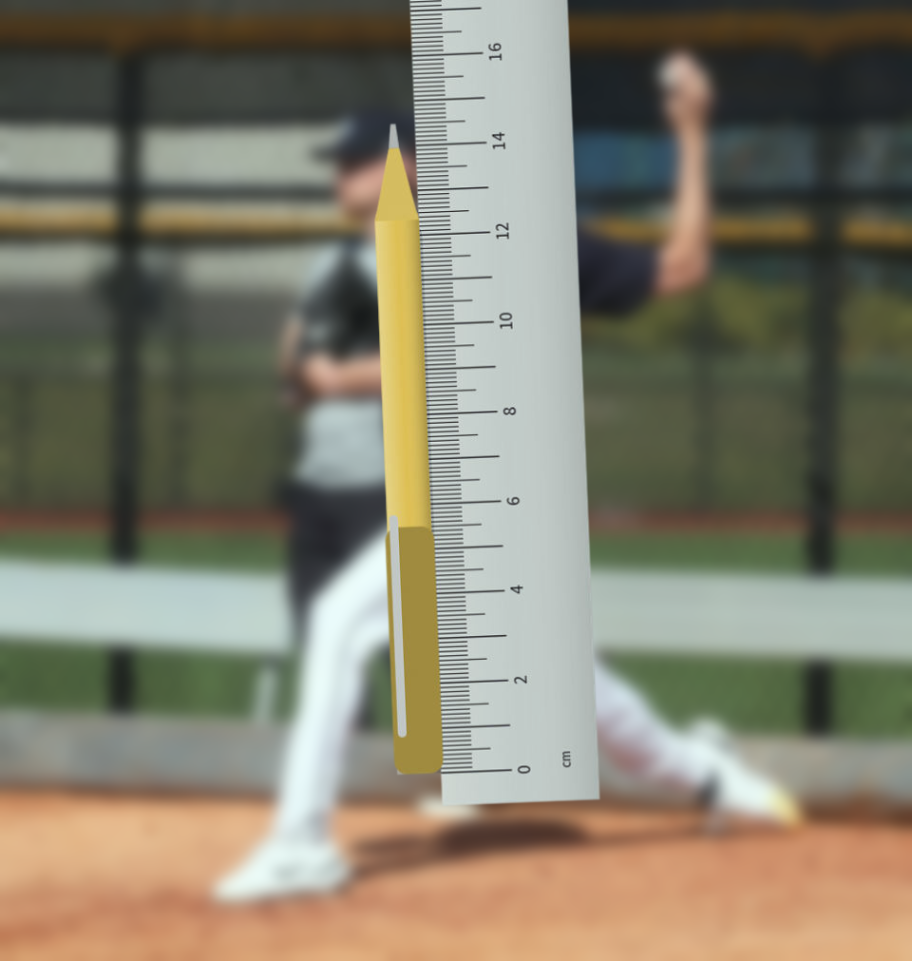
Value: 14.5,cm
